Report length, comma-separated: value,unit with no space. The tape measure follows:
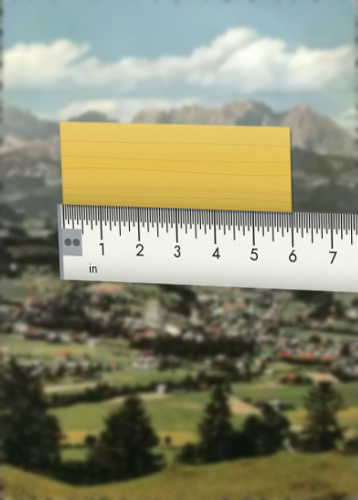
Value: 6,in
